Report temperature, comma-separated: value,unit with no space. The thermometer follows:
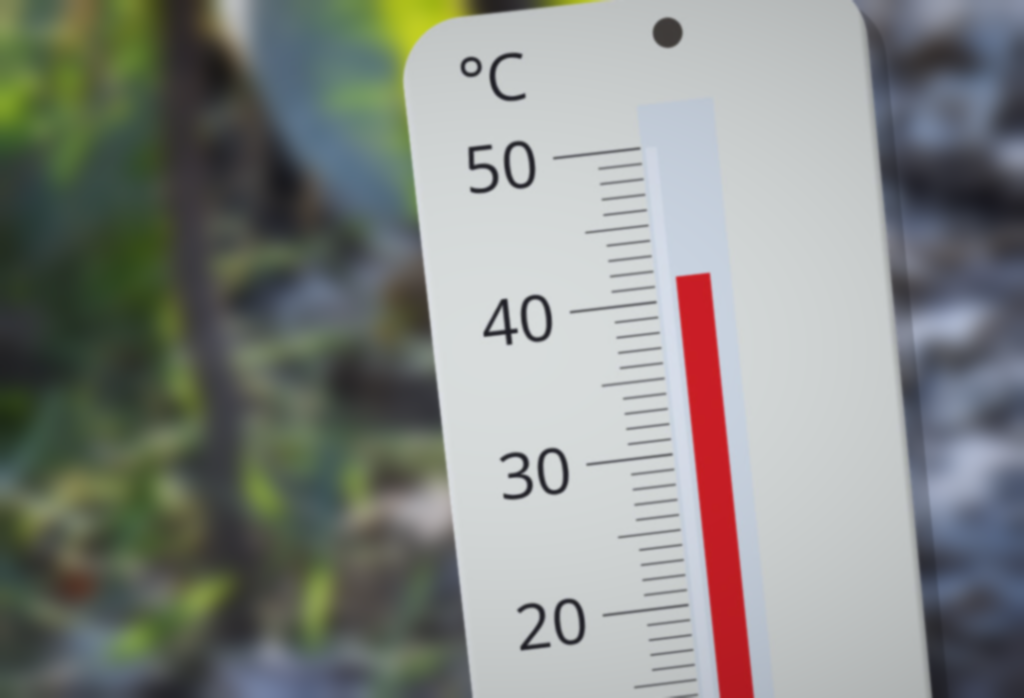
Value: 41.5,°C
